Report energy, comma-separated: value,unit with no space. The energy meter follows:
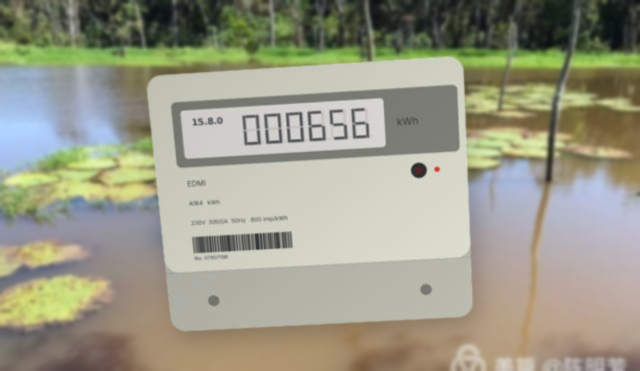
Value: 656,kWh
